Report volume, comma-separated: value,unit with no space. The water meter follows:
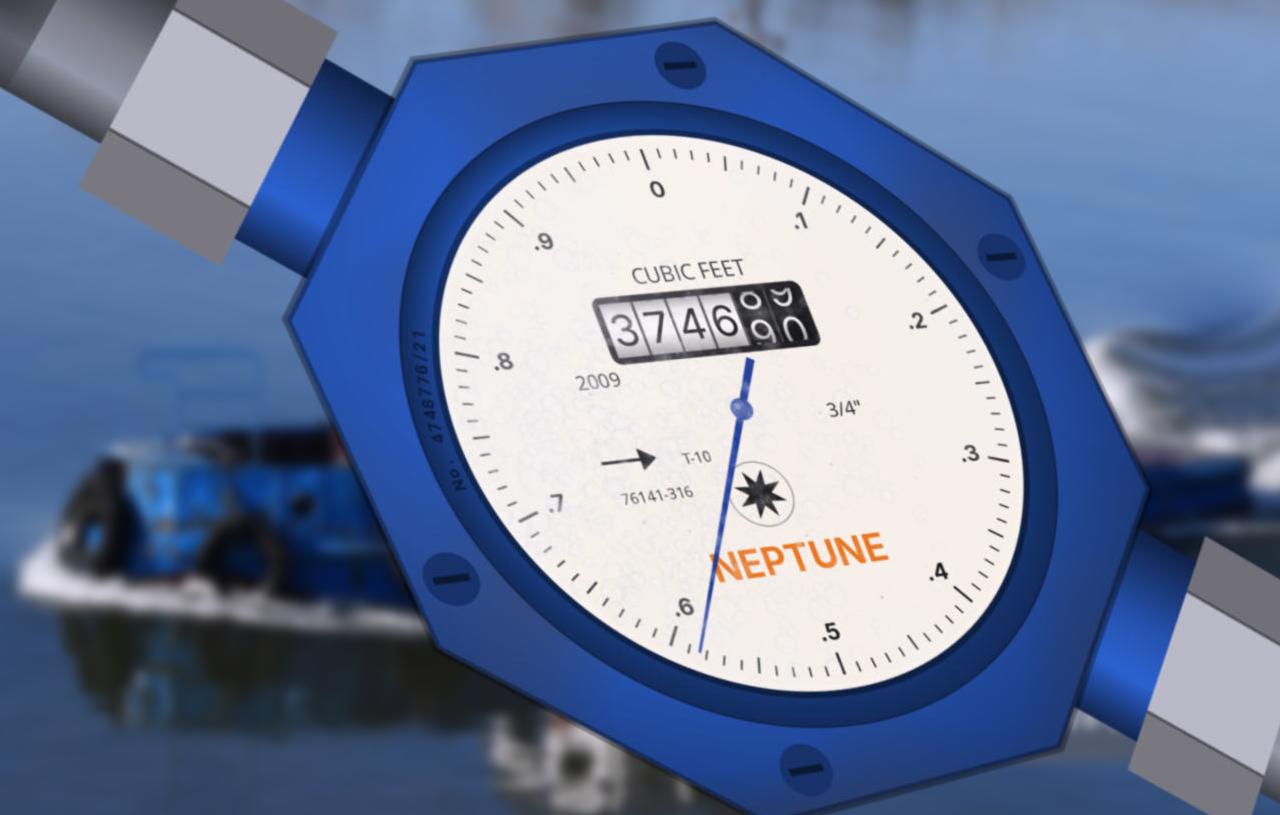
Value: 374689.58,ft³
